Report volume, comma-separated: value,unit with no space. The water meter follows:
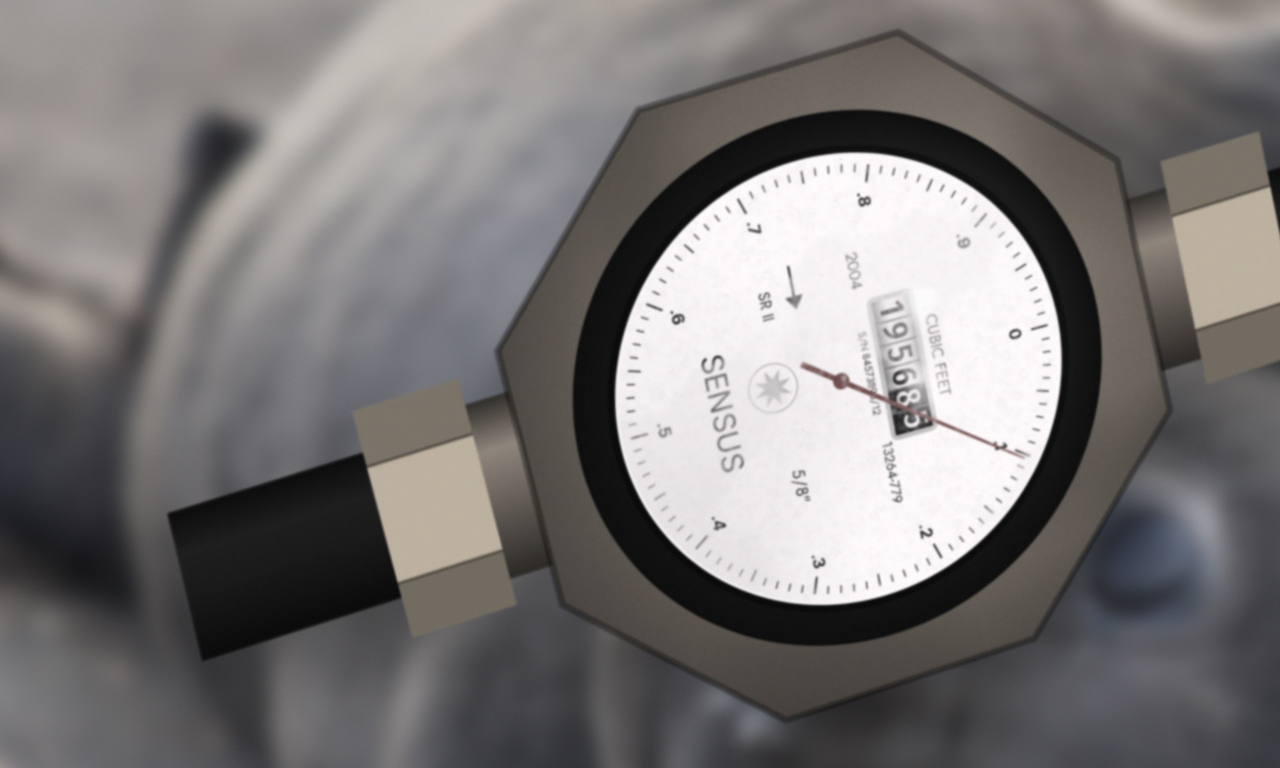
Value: 195685.10,ft³
